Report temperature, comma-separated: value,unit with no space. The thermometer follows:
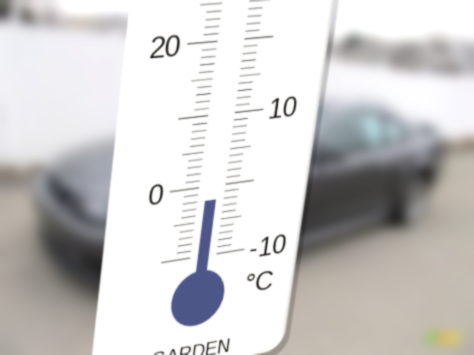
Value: -2,°C
